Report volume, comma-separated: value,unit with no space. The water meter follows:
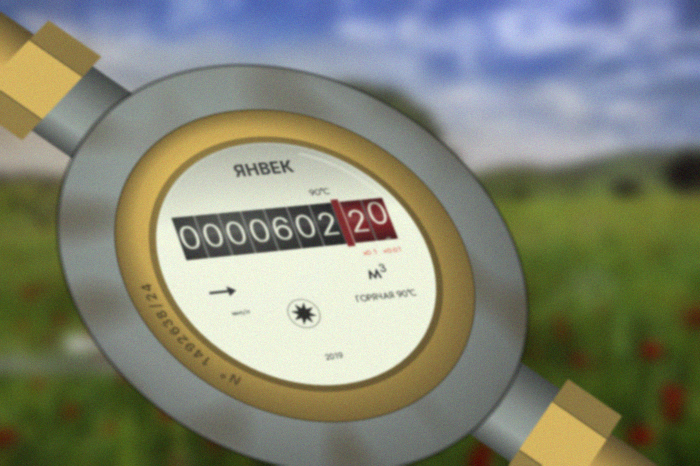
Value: 602.20,m³
